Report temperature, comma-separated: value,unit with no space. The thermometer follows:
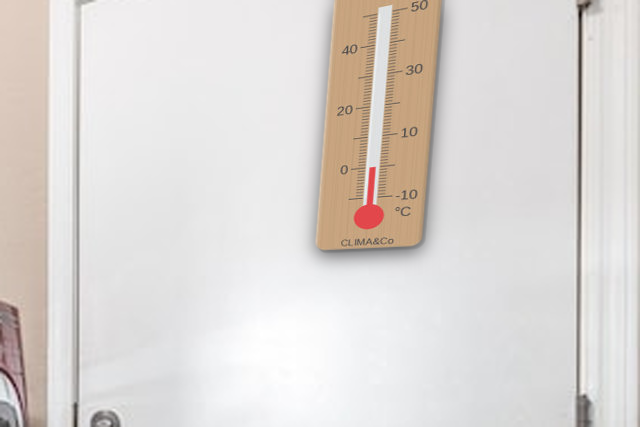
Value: 0,°C
